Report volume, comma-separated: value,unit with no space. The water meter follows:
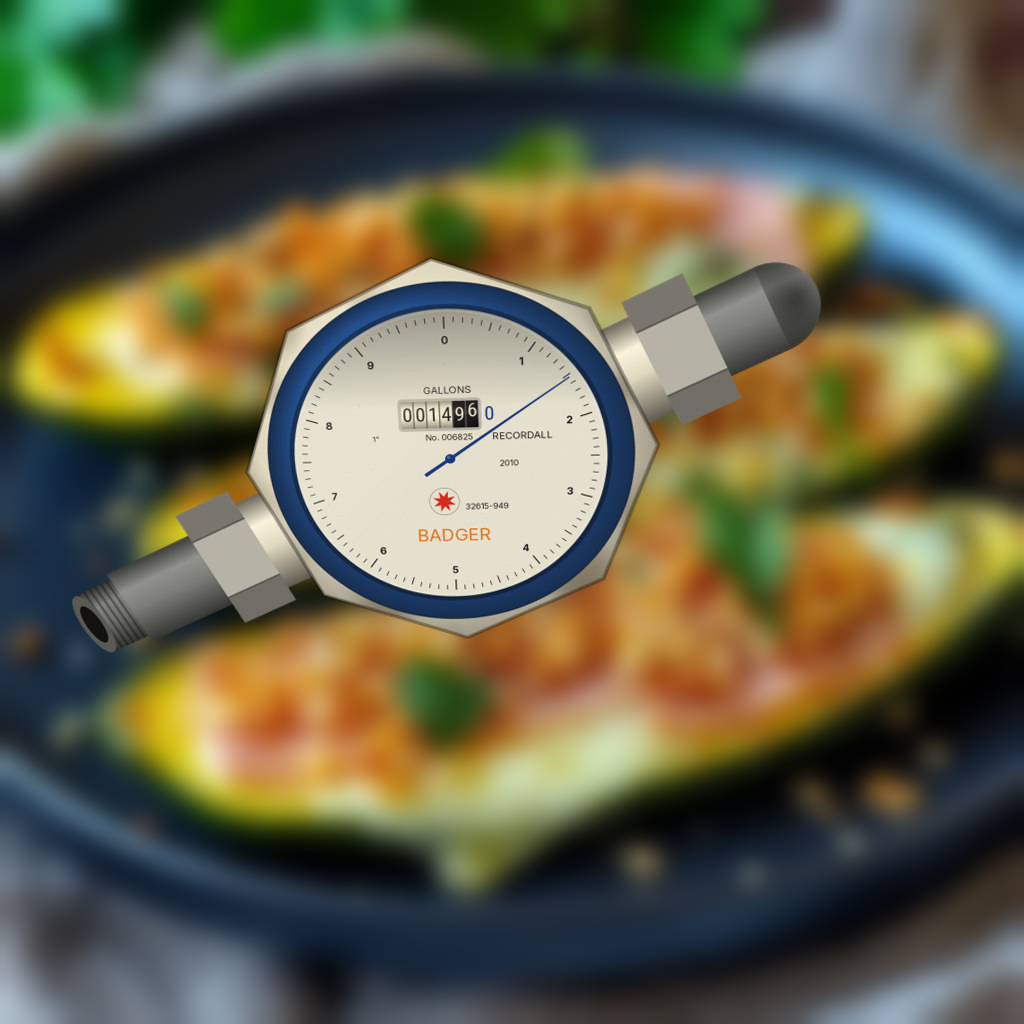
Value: 14961.5,gal
